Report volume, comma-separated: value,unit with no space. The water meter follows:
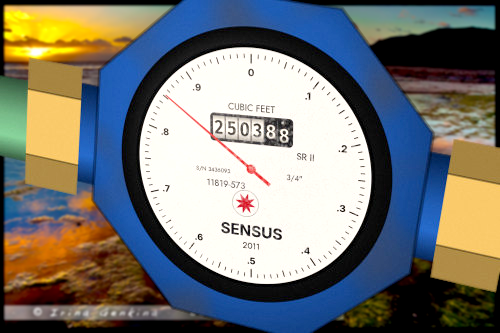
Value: 250387.85,ft³
